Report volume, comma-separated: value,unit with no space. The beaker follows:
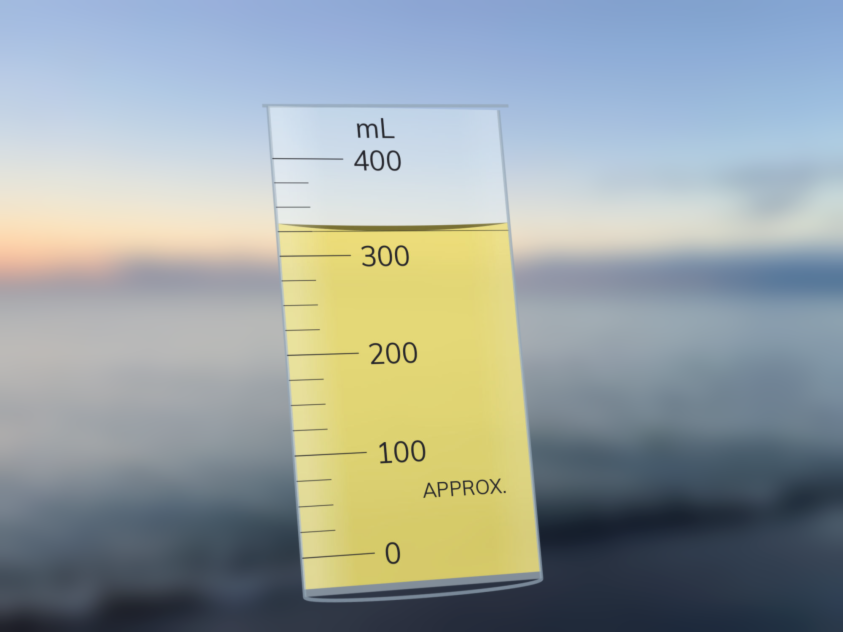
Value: 325,mL
